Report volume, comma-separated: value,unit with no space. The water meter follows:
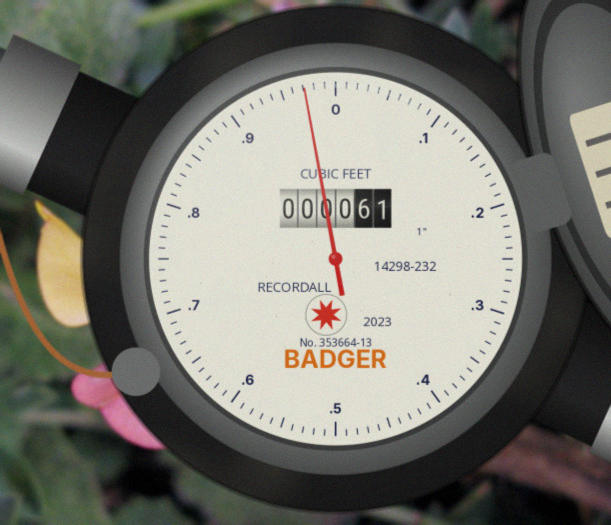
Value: 60.97,ft³
